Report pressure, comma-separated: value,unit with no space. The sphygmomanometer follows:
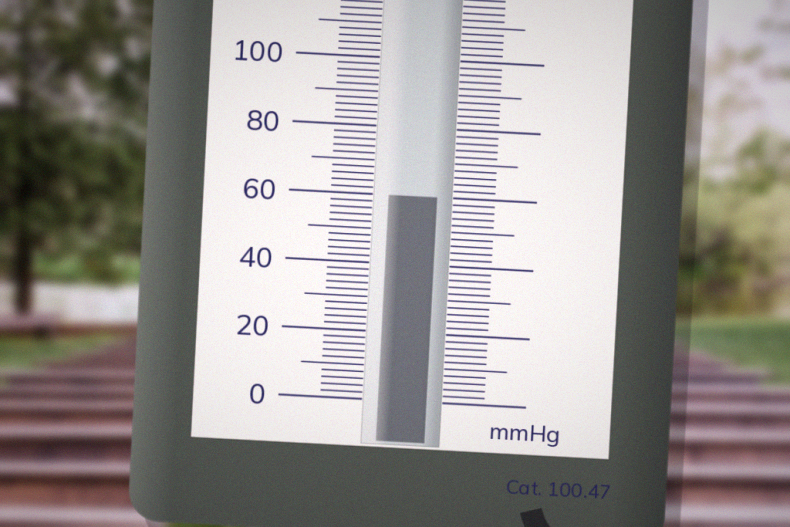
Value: 60,mmHg
